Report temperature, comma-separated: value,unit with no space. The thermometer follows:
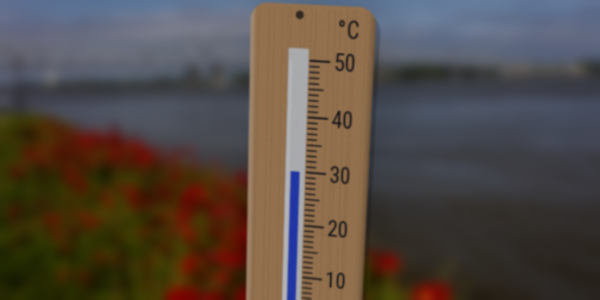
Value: 30,°C
